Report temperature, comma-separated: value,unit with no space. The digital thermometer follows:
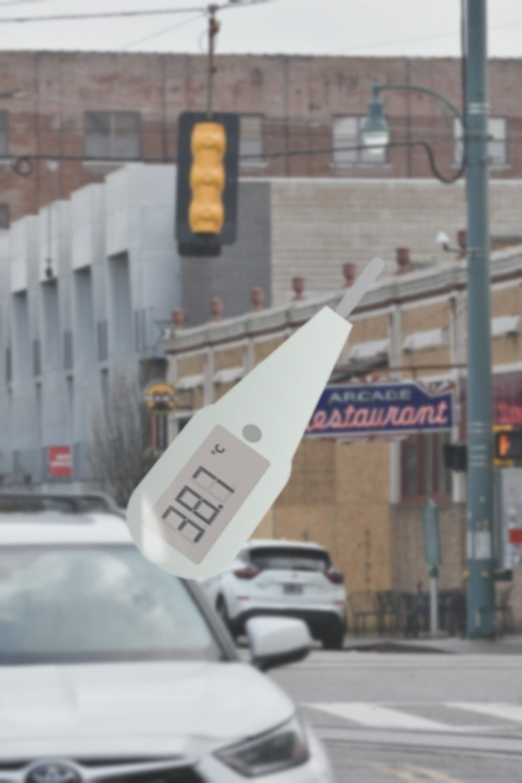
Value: 38.7,°C
